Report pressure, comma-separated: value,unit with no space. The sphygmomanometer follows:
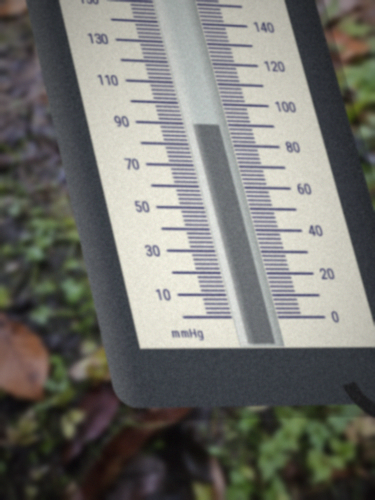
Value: 90,mmHg
